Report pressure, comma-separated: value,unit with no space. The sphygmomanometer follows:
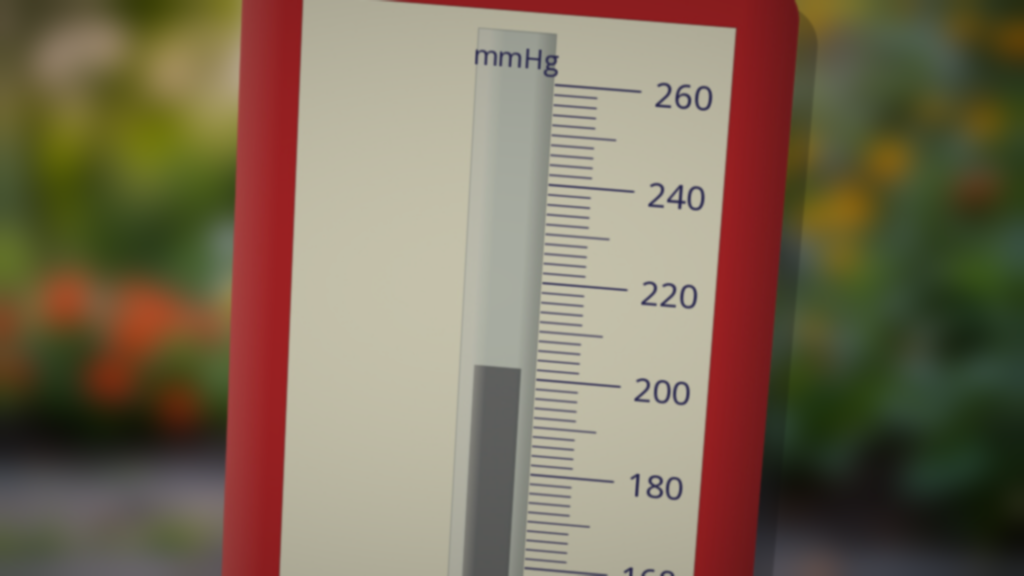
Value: 202,mmHg
